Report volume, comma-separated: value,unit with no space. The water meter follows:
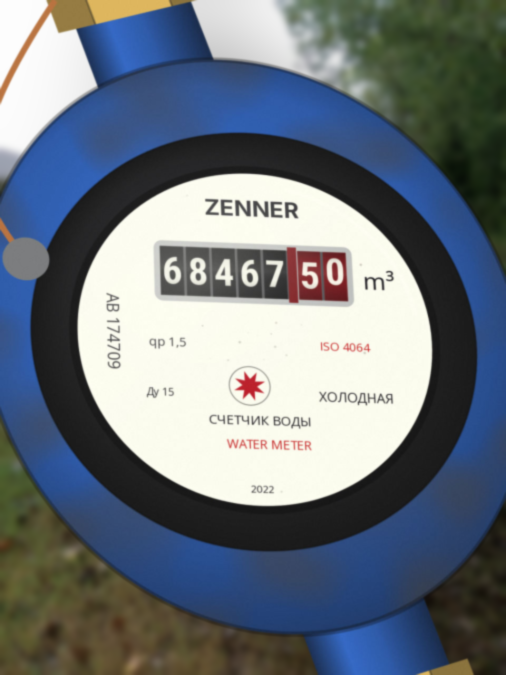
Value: 68467.50,m³
